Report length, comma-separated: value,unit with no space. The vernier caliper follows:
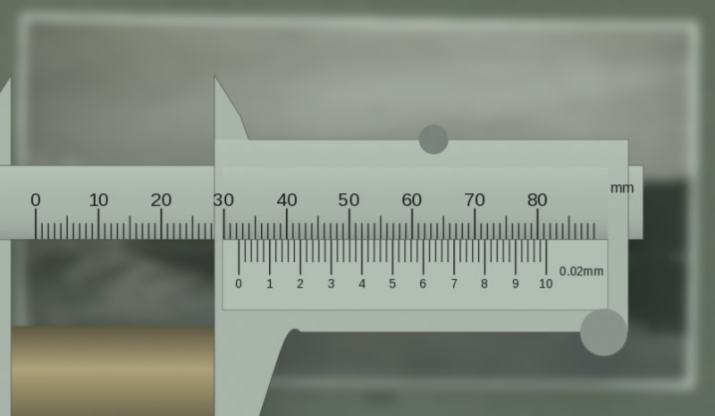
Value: 32.4,mm
